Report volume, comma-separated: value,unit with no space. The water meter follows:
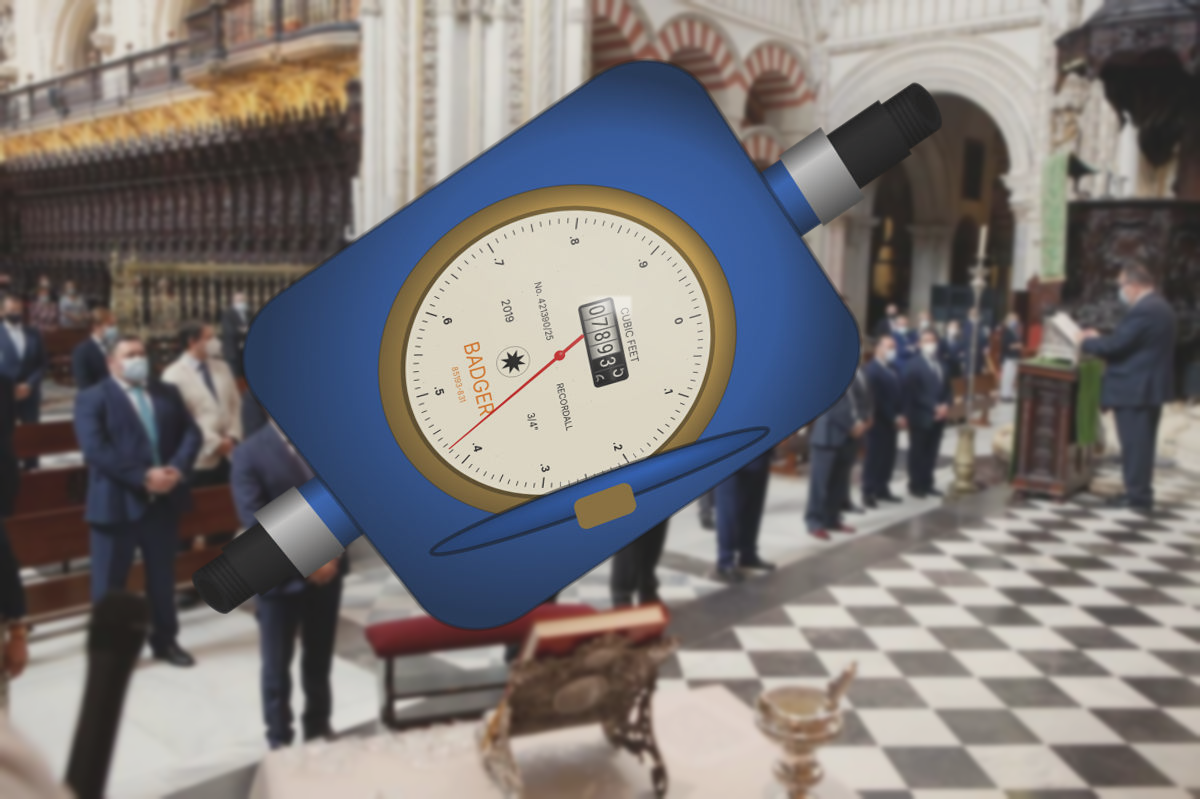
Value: 78935.42,ft³
